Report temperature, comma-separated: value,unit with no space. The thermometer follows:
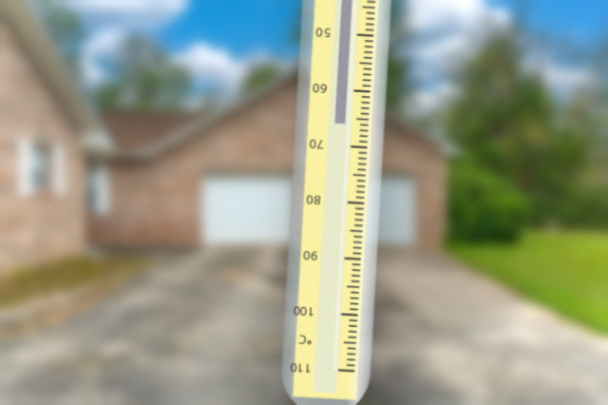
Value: 66,°C
